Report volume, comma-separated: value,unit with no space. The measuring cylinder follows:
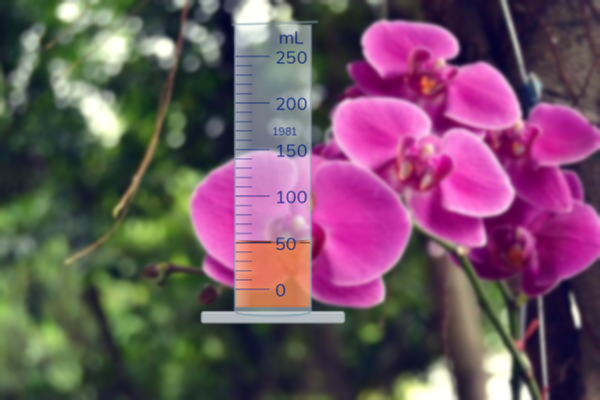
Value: 50,mL
